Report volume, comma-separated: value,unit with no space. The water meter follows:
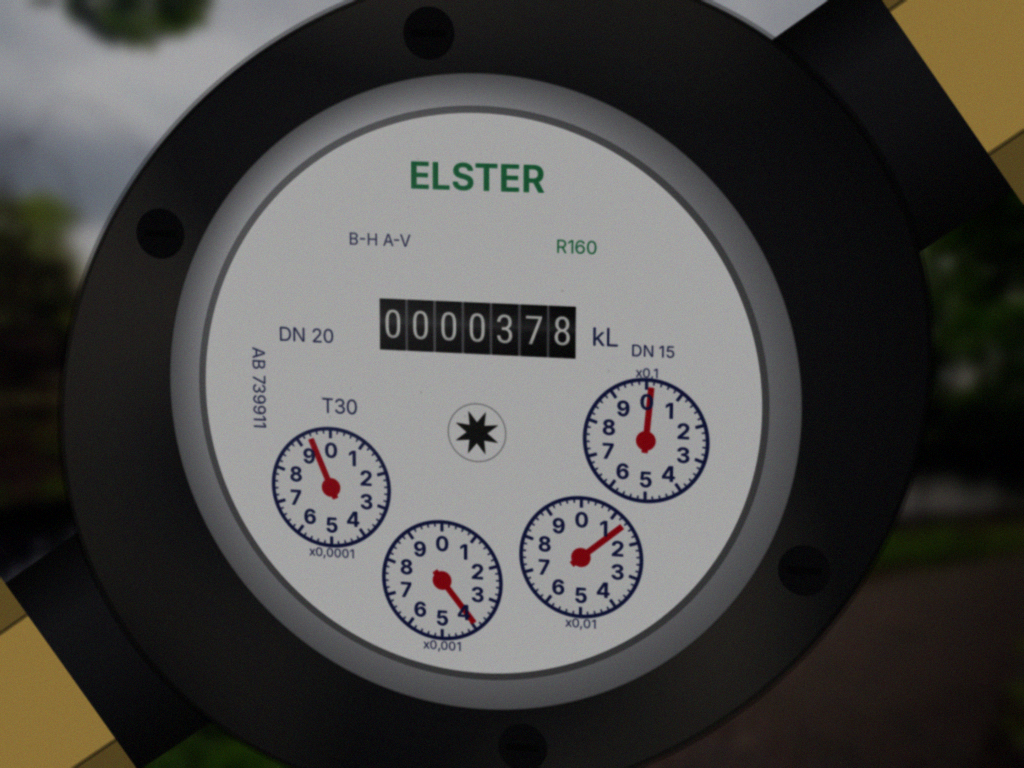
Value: 378.0139,kL
